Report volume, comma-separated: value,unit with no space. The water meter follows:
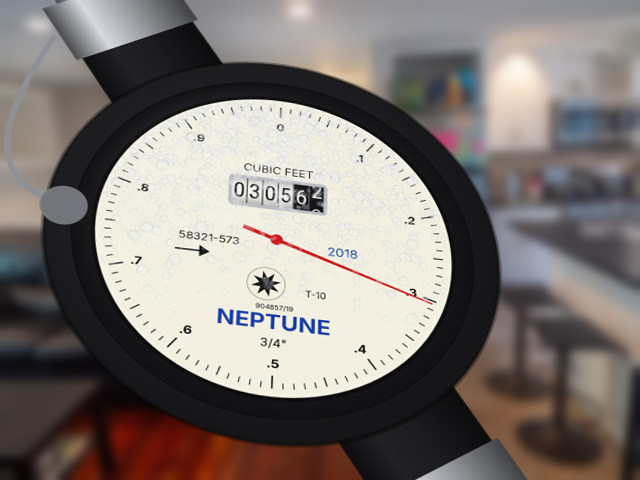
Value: 30562.30,ft³
